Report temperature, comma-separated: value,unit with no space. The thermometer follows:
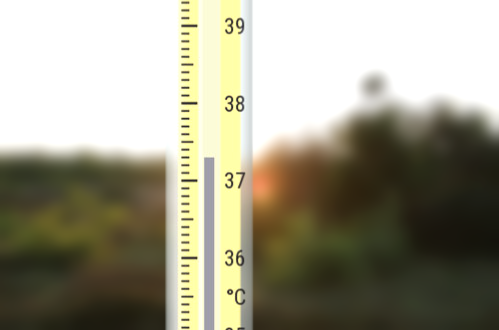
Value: 37.3,°C
